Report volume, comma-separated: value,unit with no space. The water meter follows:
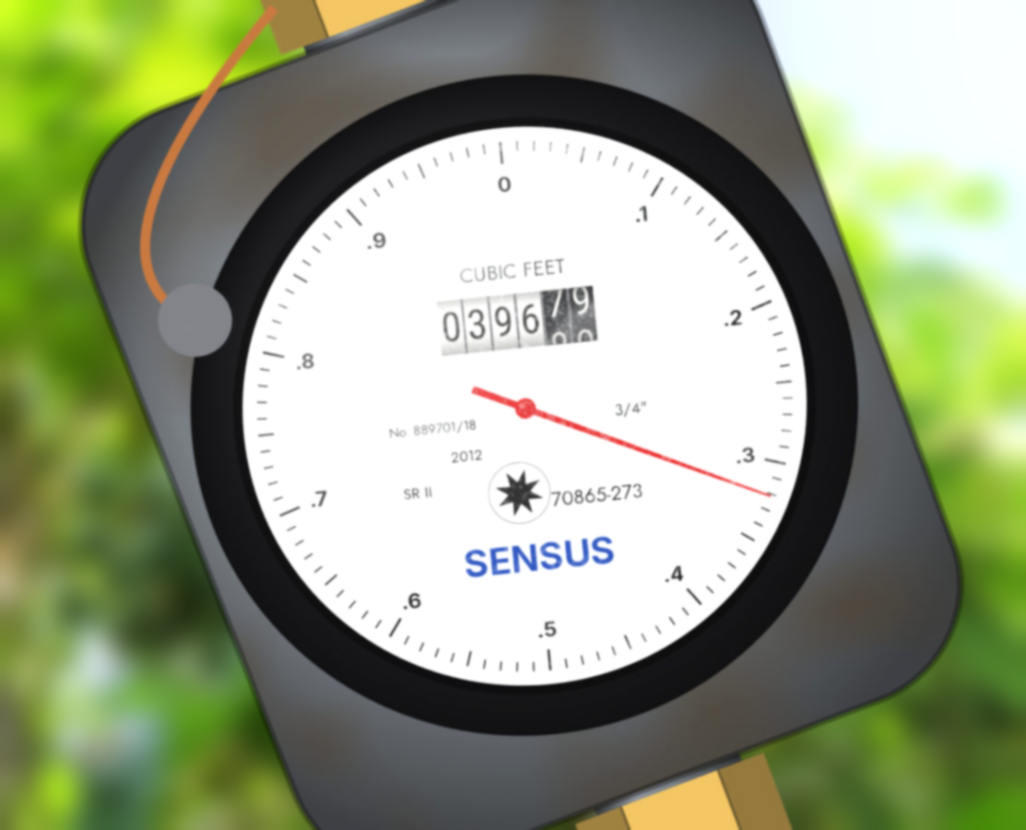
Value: 39679.32,ft³
